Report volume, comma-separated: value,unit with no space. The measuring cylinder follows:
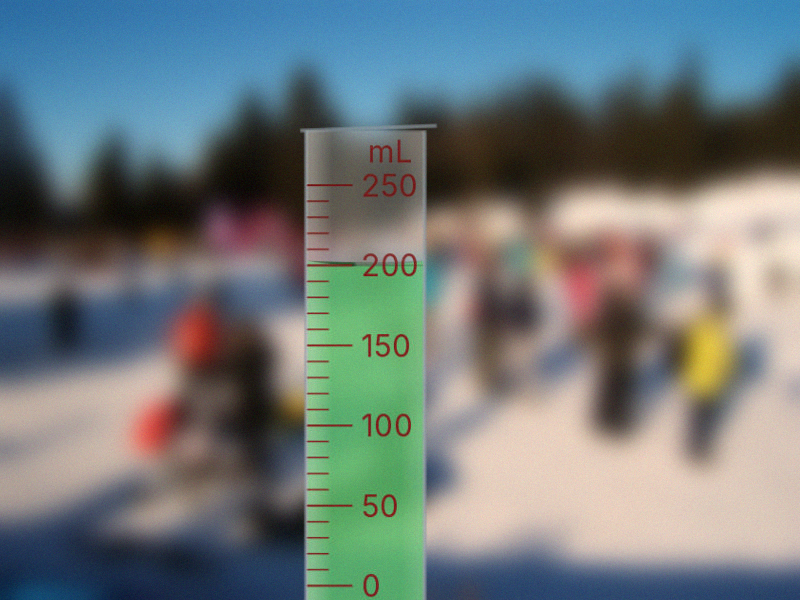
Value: 200,mL
